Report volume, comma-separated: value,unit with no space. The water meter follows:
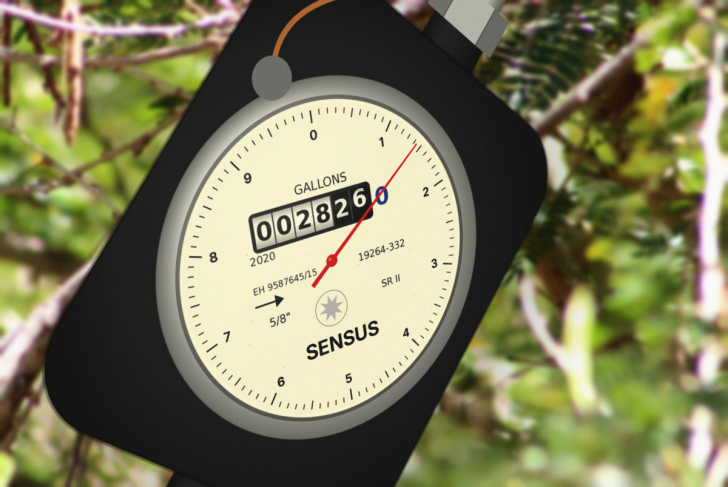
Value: 28261.4,gal
